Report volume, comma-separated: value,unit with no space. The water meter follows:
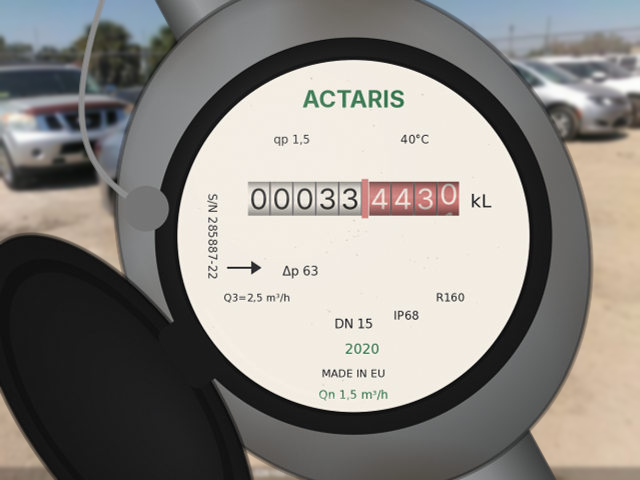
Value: 33.4430,kL
